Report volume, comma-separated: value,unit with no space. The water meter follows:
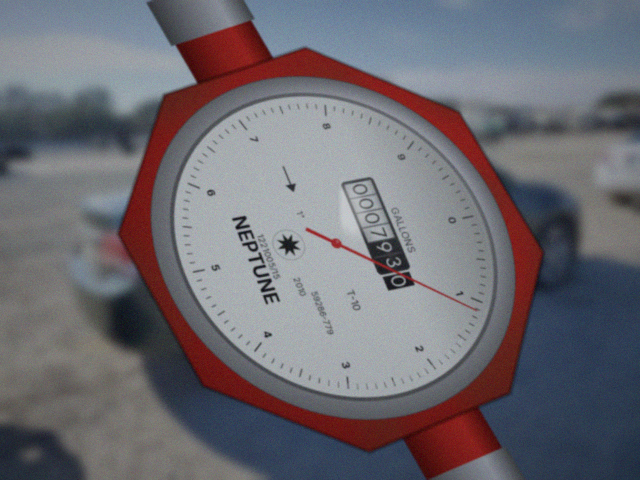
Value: 7931.1,gal
